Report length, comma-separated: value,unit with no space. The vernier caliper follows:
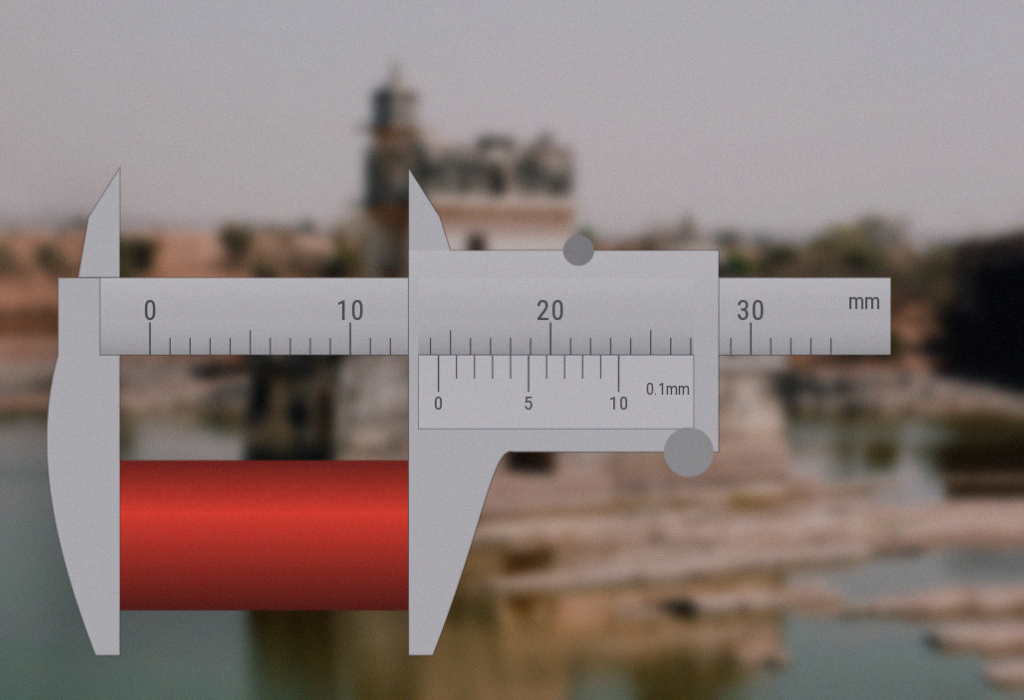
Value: 14.4,mm
